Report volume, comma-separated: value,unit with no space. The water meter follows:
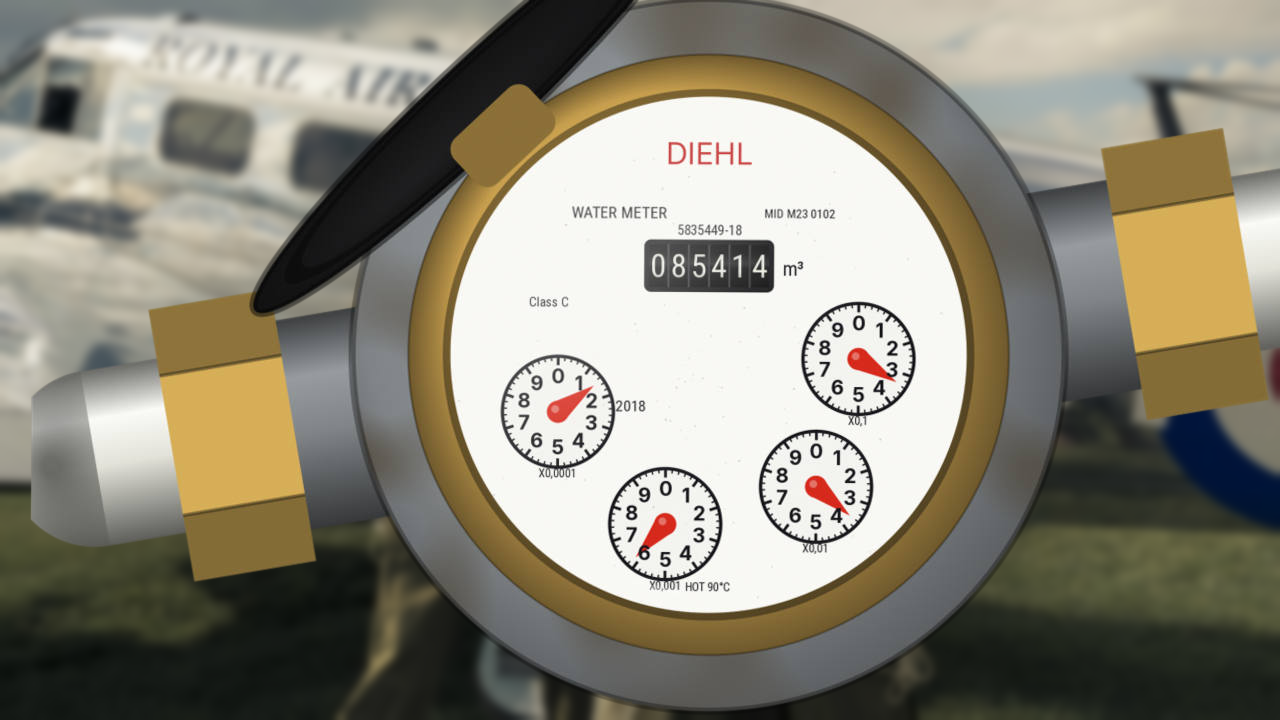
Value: 85414.3361,m³
